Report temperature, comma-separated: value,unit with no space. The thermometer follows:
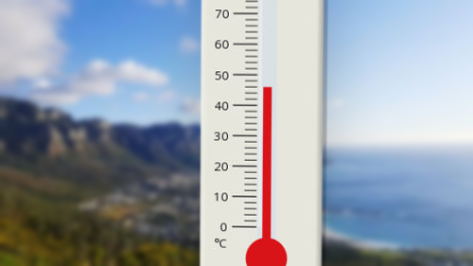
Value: 46,°C
